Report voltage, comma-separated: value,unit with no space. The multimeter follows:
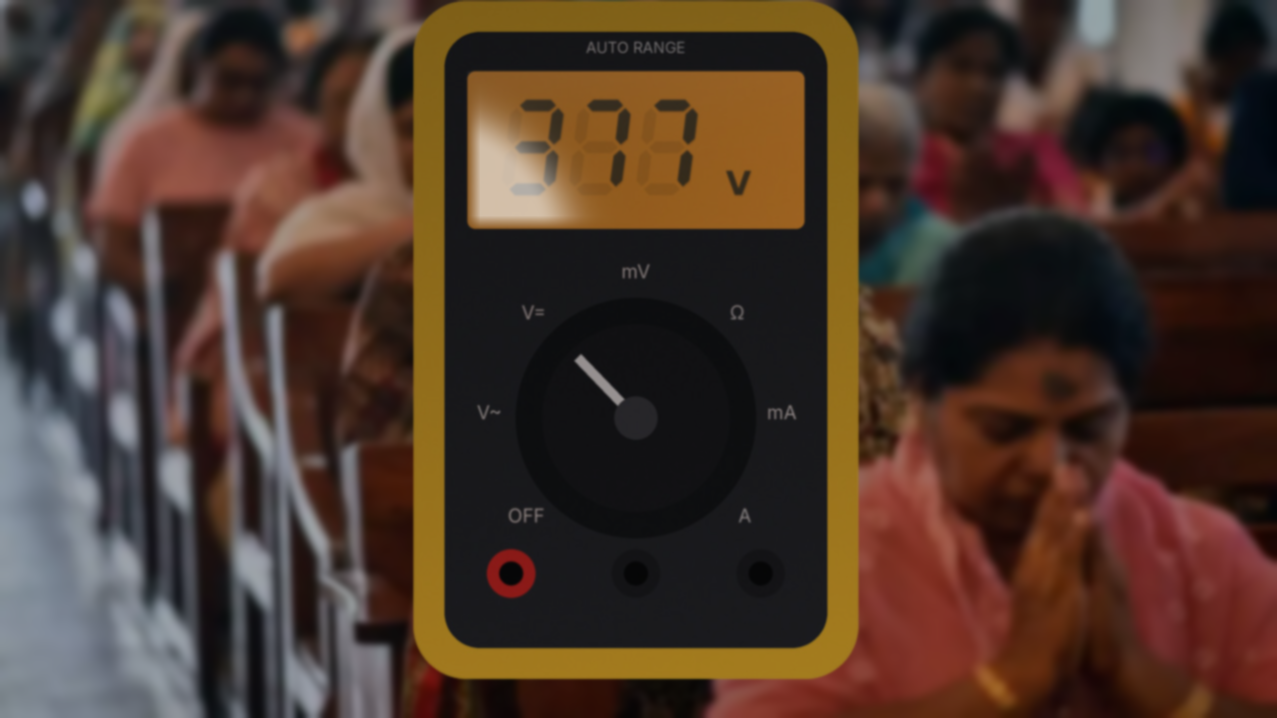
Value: 377,V
